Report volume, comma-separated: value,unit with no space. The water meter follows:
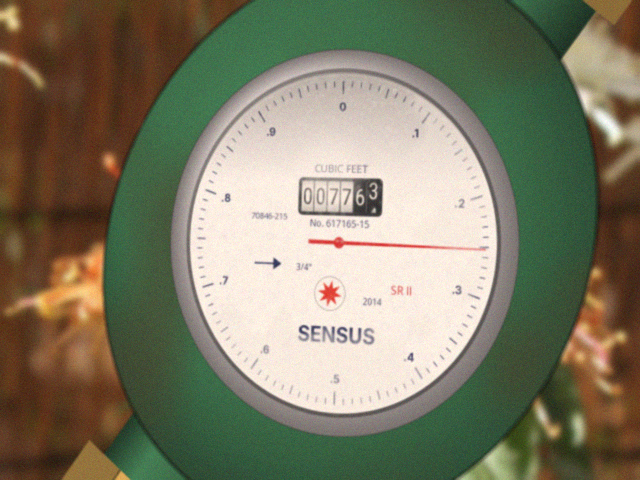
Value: 7763.25,ft³
